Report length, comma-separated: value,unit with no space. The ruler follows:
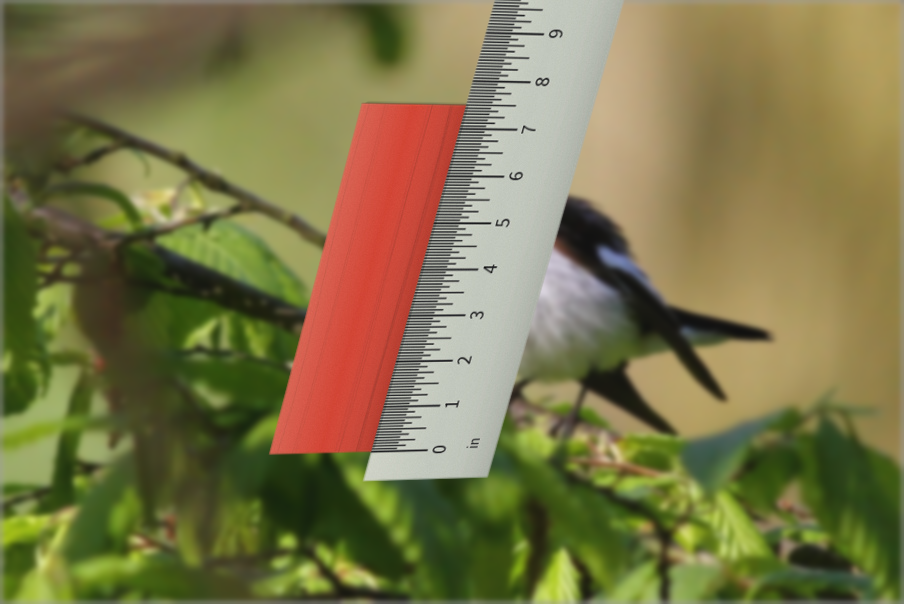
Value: 7.5,in
